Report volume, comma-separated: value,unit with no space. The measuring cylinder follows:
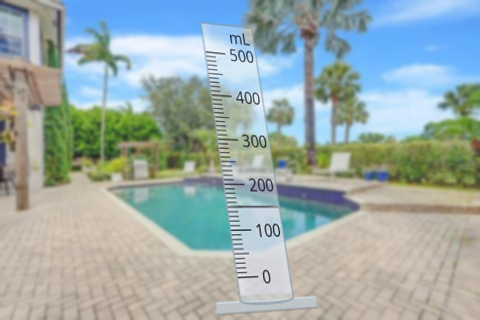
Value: 150,mL
